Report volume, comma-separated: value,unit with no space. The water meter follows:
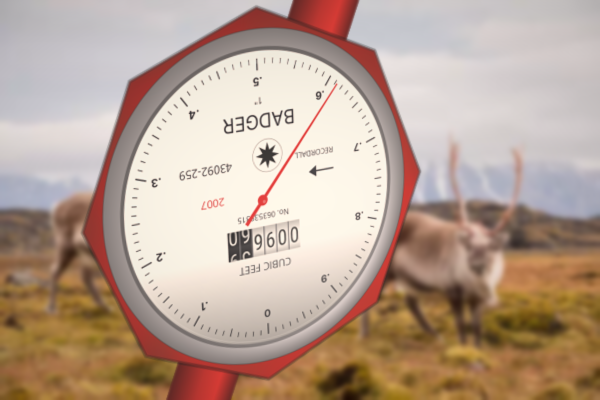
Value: 9659.61,ft³
